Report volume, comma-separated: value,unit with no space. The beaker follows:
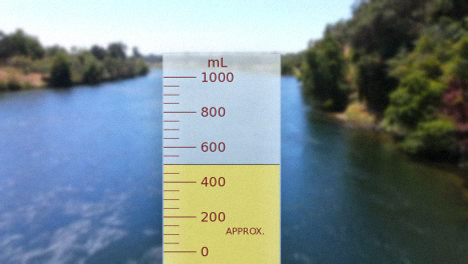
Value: 500,mL
